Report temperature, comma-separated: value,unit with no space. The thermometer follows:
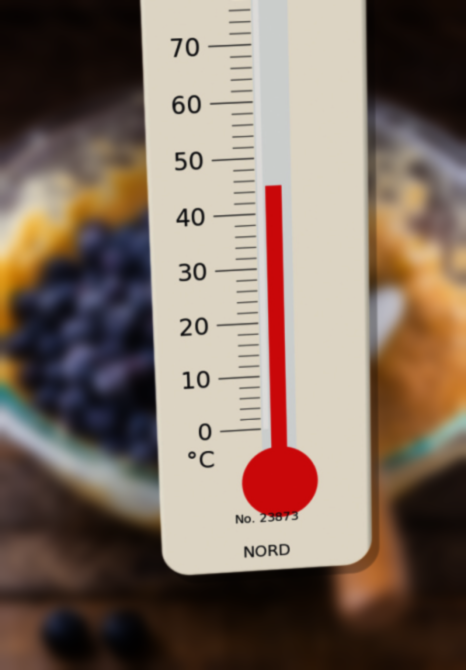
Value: 45,°C
